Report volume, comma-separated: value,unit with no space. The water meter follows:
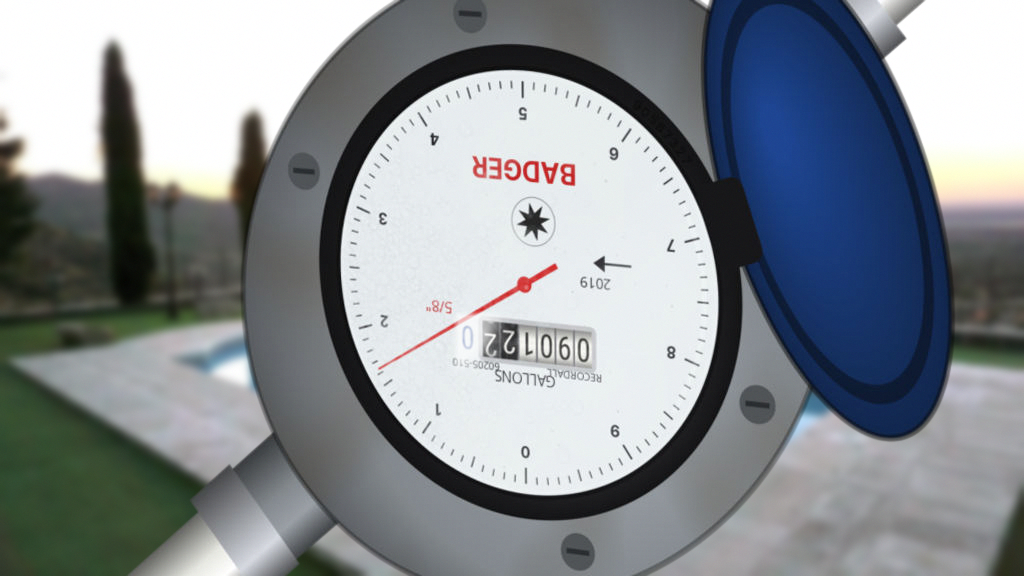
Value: 901221.6,gal
